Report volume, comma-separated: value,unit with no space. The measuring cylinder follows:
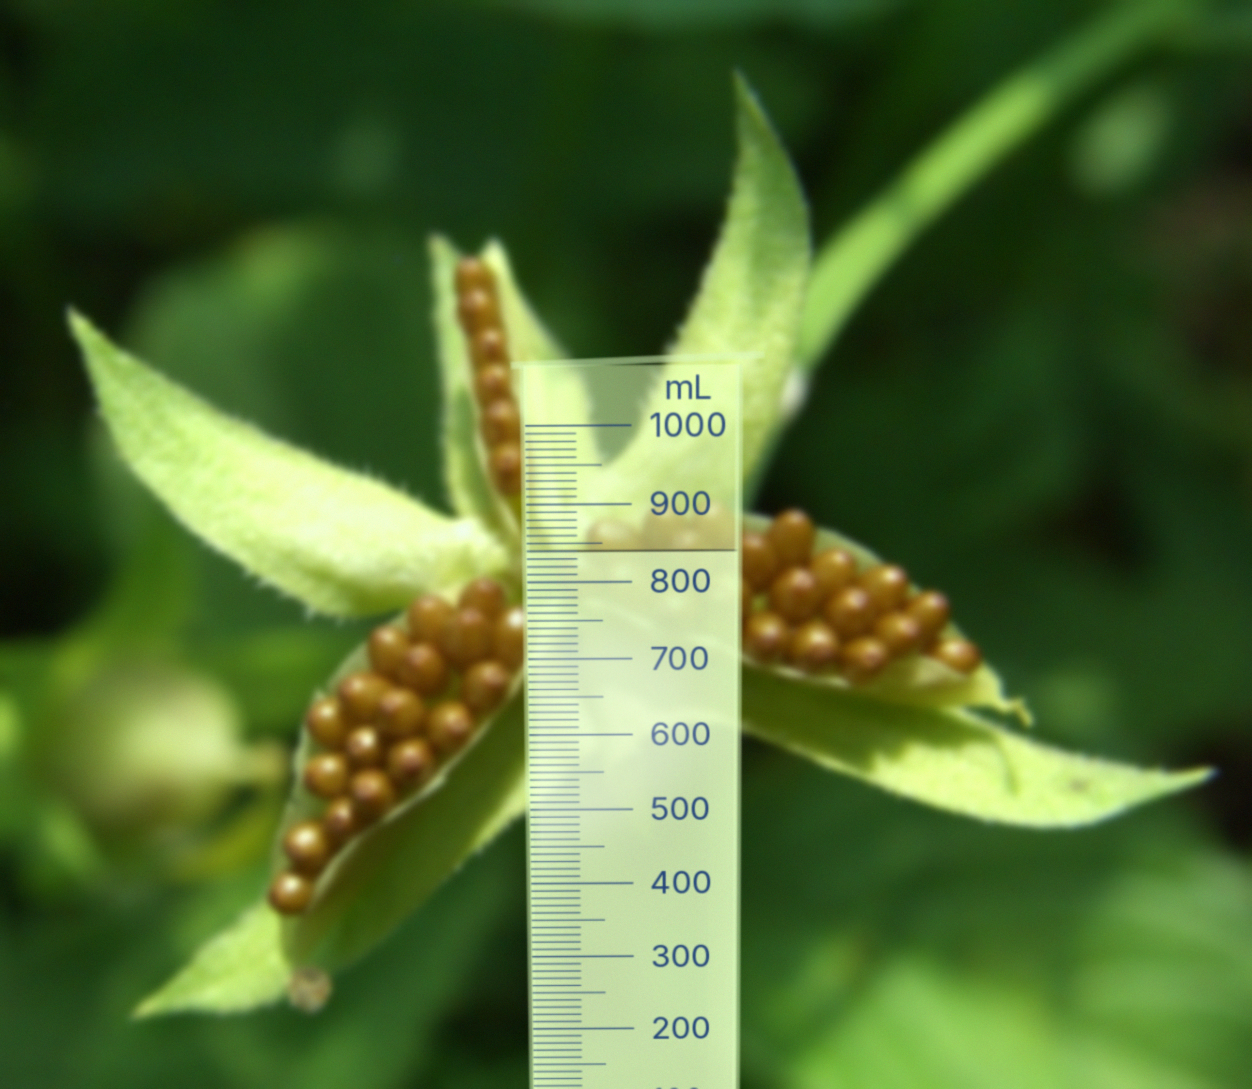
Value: 840,mL
